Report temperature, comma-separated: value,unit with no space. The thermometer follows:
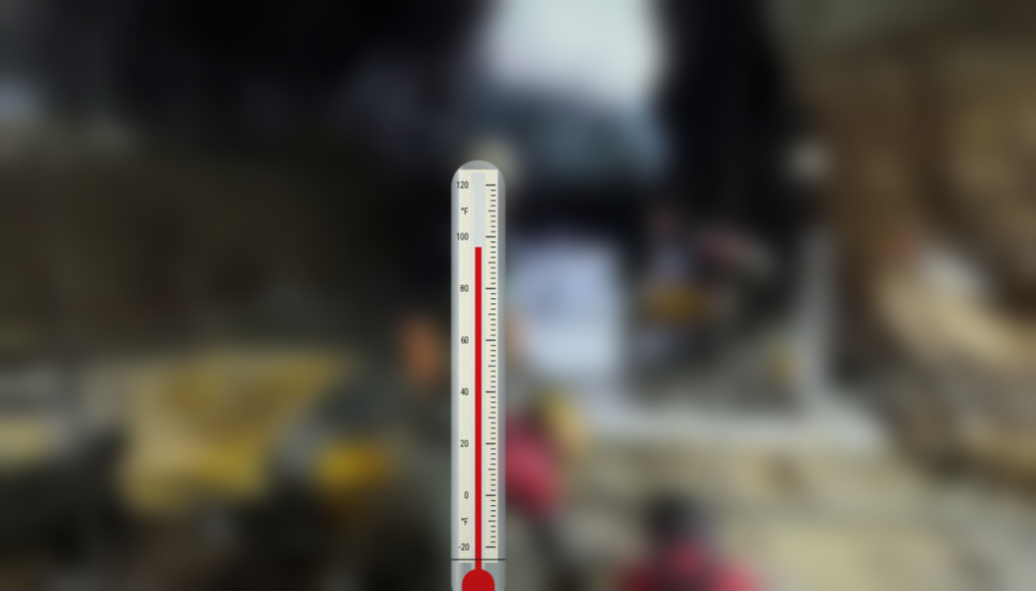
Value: 96,°F
